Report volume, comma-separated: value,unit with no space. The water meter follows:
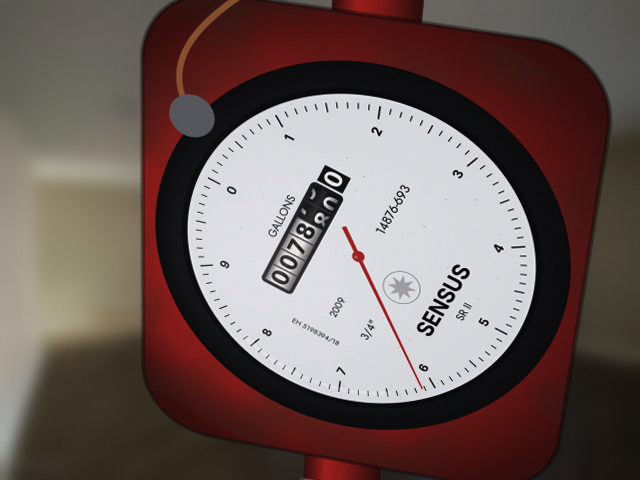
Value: 78796.1,gal
